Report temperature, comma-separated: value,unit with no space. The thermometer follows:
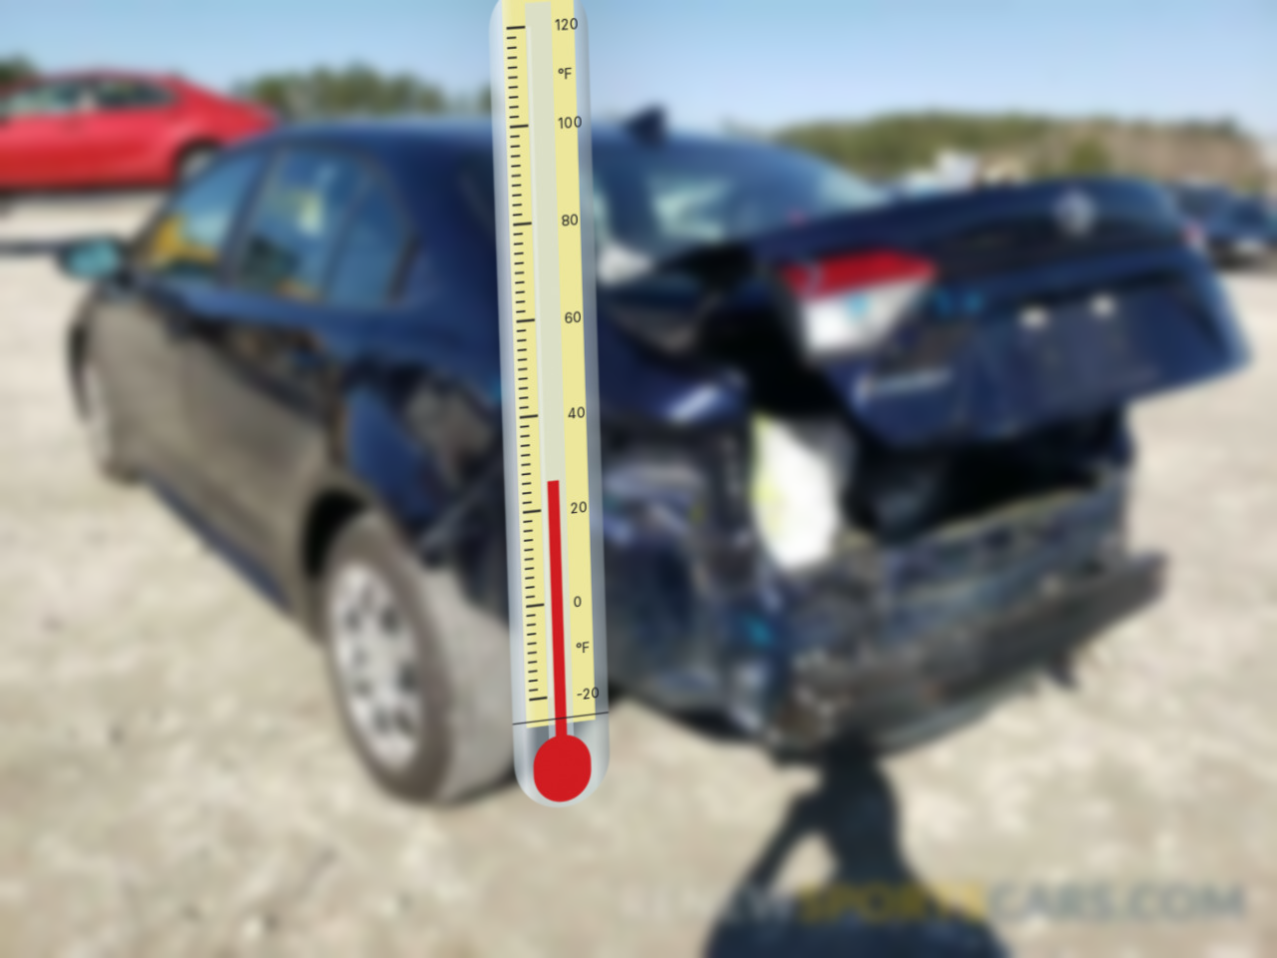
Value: 26,°F
